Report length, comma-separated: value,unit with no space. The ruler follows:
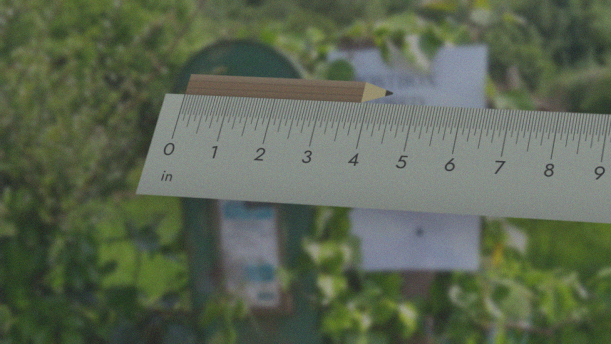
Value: 4.5,in
